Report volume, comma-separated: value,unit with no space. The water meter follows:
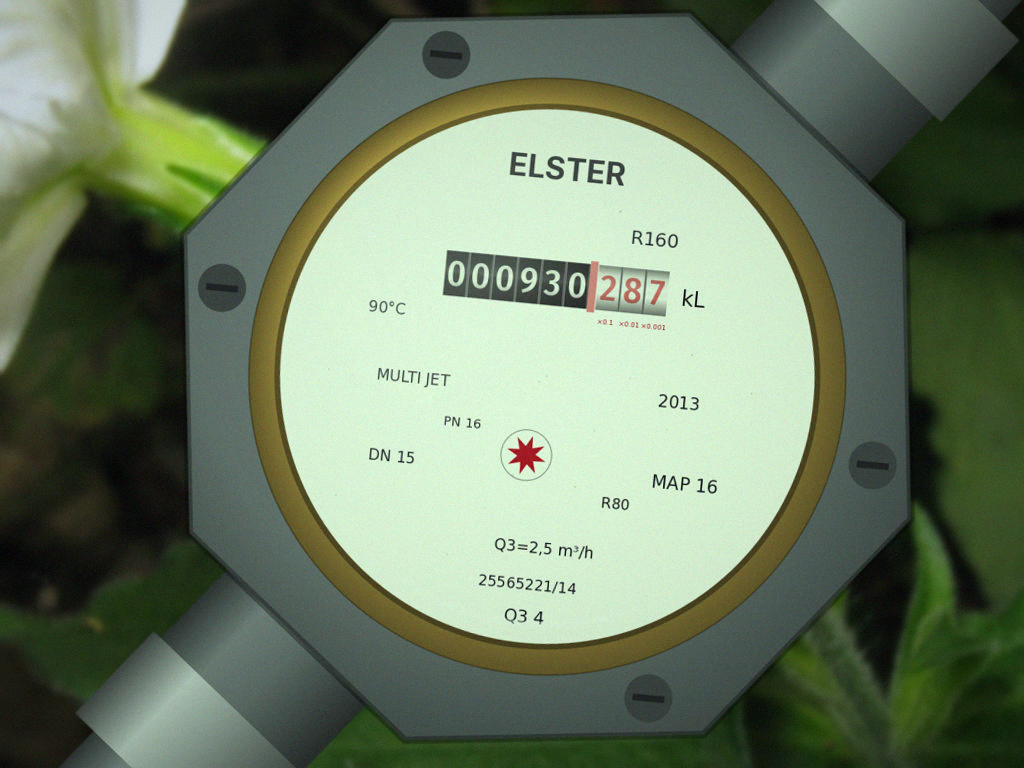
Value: 930.287,kL
